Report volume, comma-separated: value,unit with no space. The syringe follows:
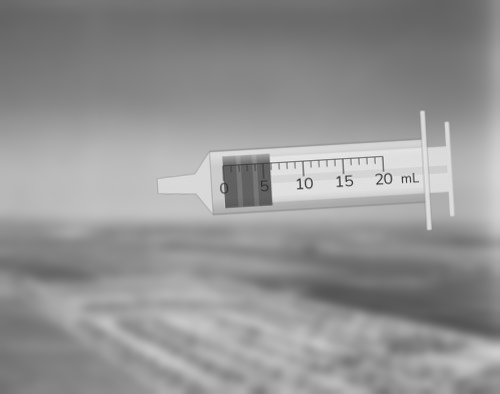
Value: 0,mL
